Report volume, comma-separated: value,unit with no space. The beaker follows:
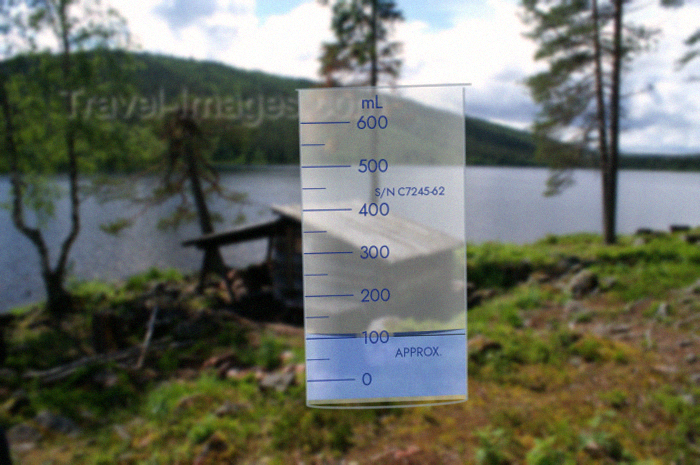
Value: 100,mL
